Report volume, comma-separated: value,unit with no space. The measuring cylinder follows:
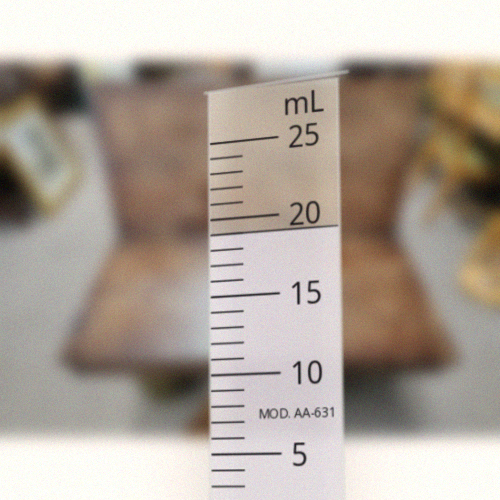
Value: 19,mL
